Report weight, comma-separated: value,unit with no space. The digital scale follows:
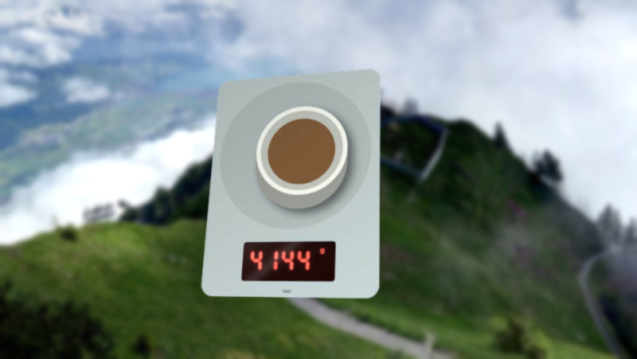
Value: 4144,g
